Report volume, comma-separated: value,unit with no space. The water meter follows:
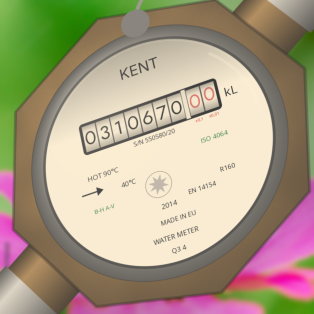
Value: 310670.00,kL
